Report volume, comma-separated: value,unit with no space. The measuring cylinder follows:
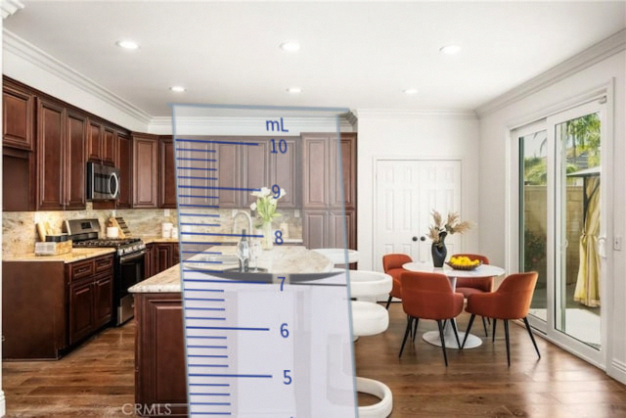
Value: 7,mL
